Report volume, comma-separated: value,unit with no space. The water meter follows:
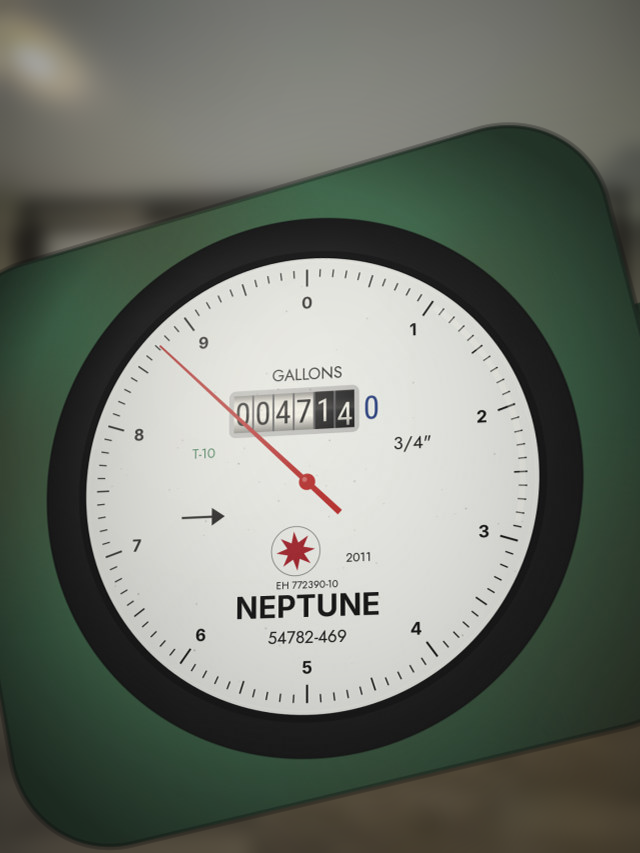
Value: 47138.7,gal
